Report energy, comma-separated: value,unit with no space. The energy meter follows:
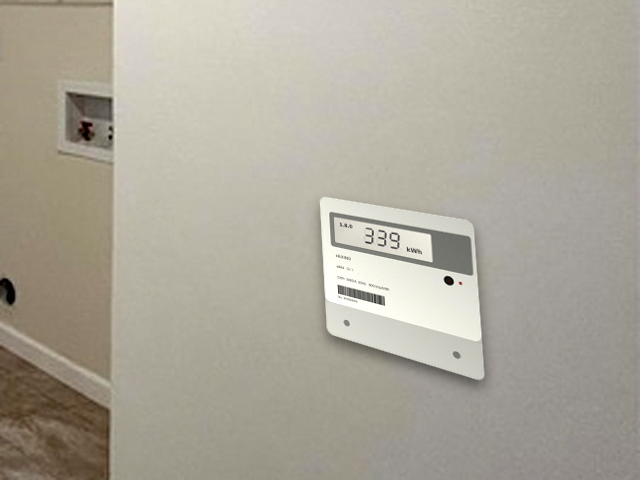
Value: 339,kWh
